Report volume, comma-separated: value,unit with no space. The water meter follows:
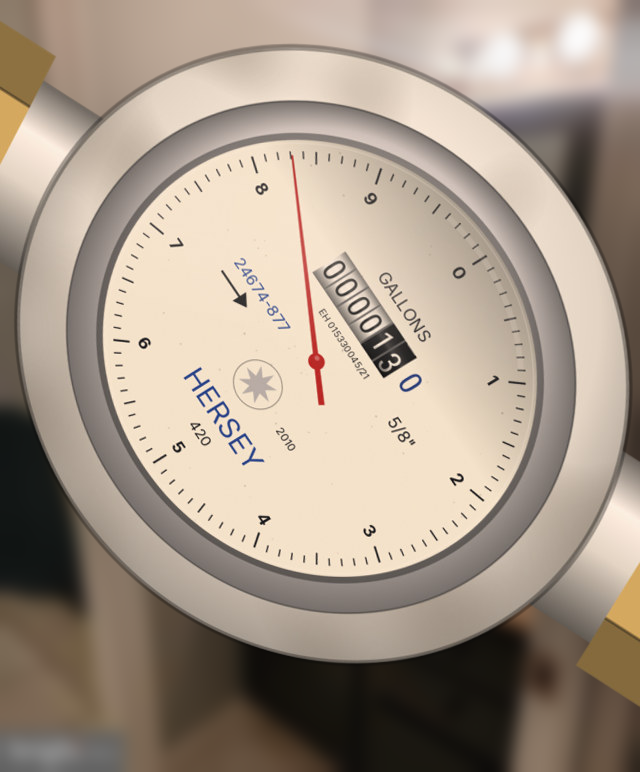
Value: 128.3,gal
